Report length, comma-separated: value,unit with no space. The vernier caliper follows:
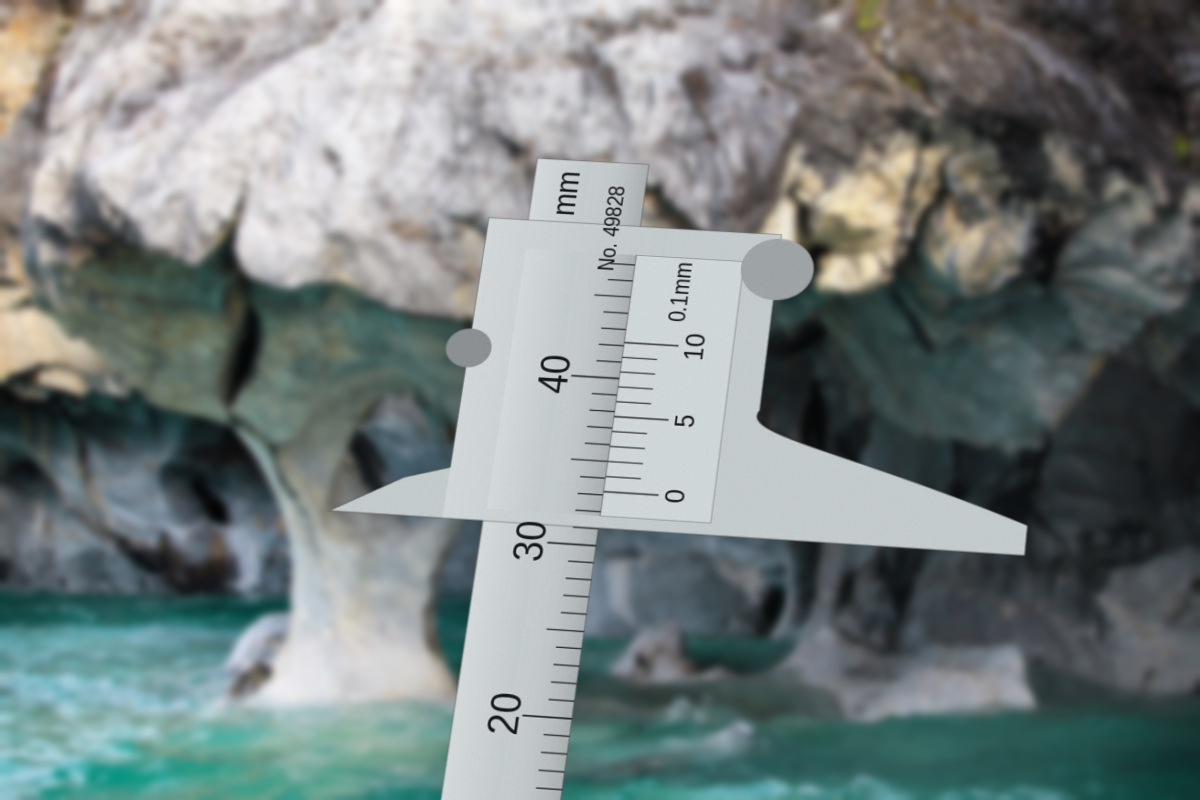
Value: 33.2,mm
